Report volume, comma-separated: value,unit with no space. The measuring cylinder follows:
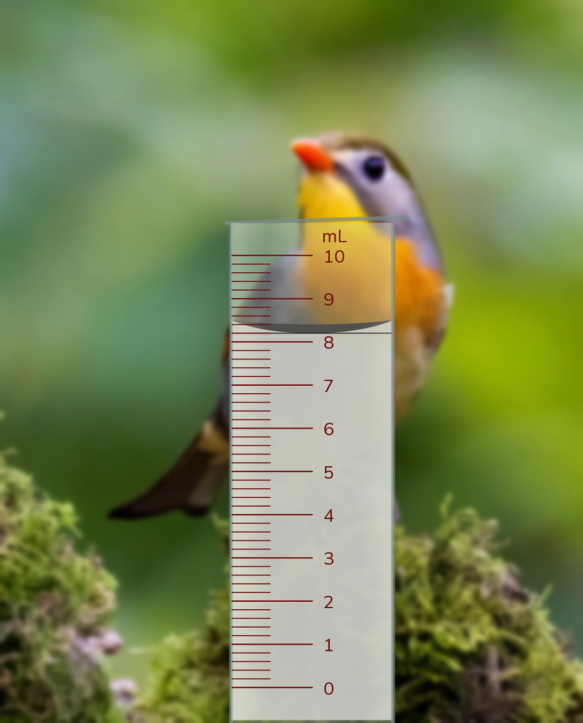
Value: 8.2,mL
